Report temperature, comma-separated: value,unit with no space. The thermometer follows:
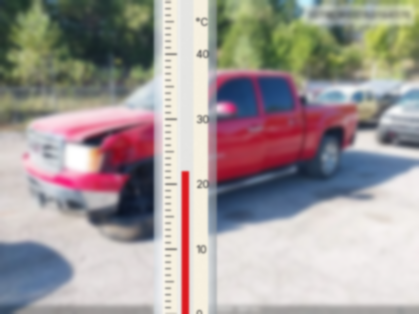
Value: 22,°C
